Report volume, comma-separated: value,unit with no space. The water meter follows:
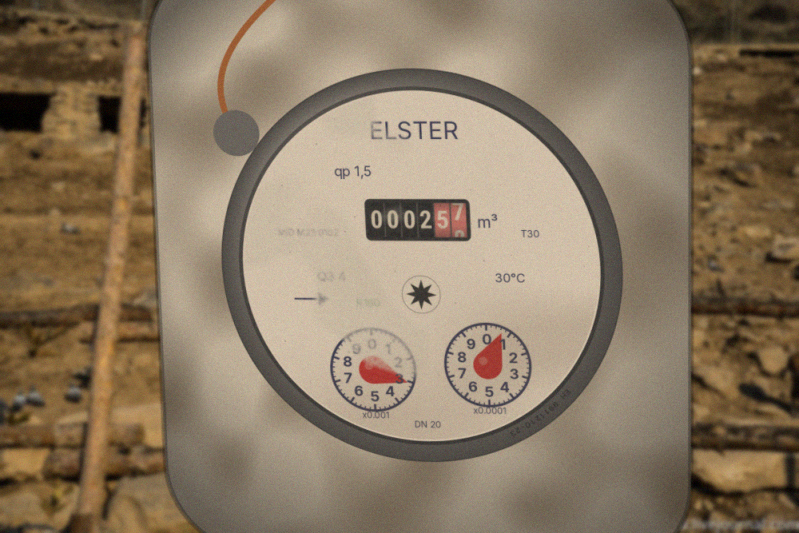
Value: 2.5730,m³
